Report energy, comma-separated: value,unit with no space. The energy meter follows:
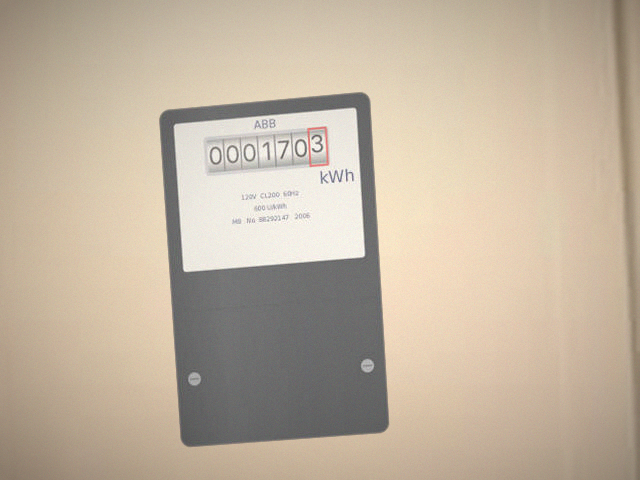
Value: 170.3,kWh
